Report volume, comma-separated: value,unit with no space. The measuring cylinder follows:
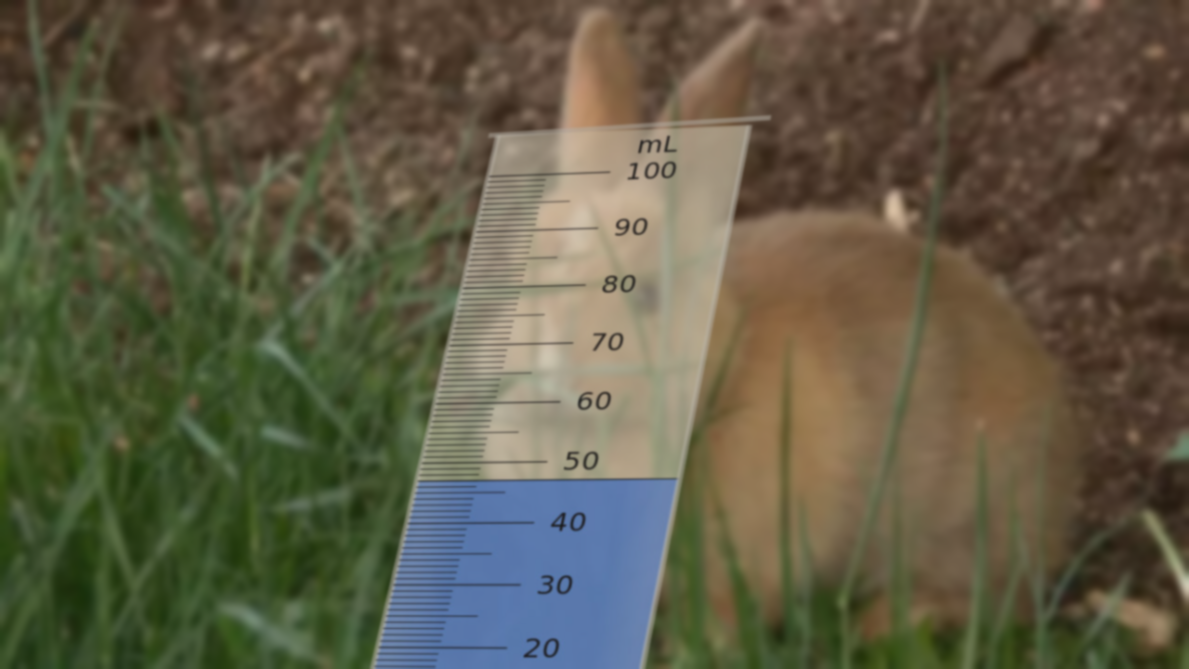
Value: 47,mL
